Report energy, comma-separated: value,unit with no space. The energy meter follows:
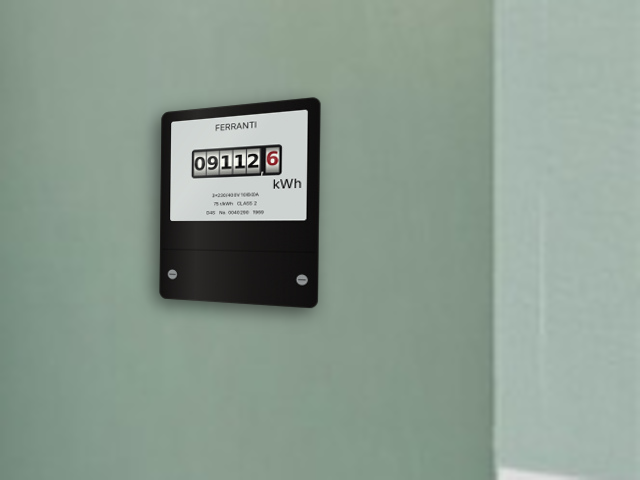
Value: 9112.6,kWh
